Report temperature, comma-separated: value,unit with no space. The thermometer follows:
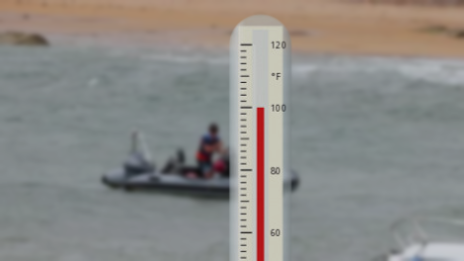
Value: 100,°F
